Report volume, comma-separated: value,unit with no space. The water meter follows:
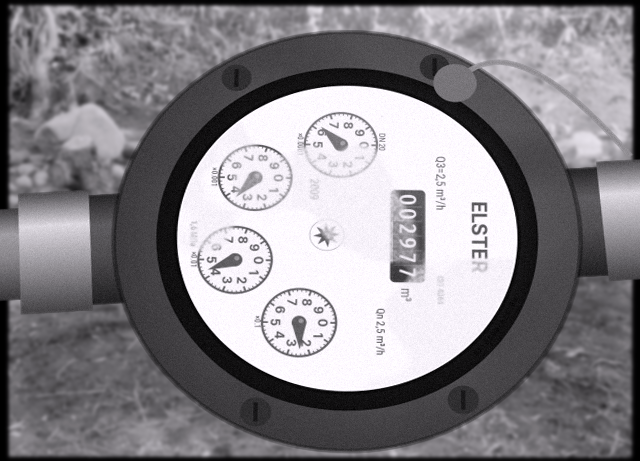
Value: 2977.2436,m³
